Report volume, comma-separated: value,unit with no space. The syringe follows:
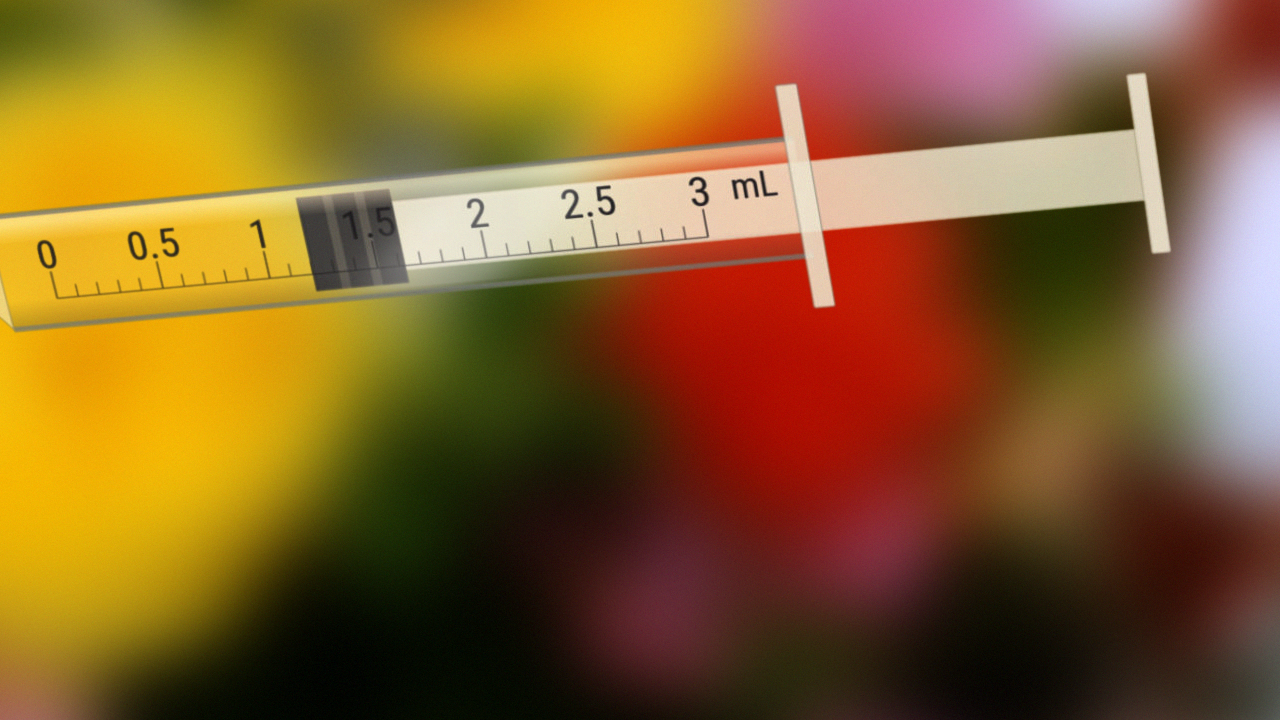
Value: 1.2,mL
